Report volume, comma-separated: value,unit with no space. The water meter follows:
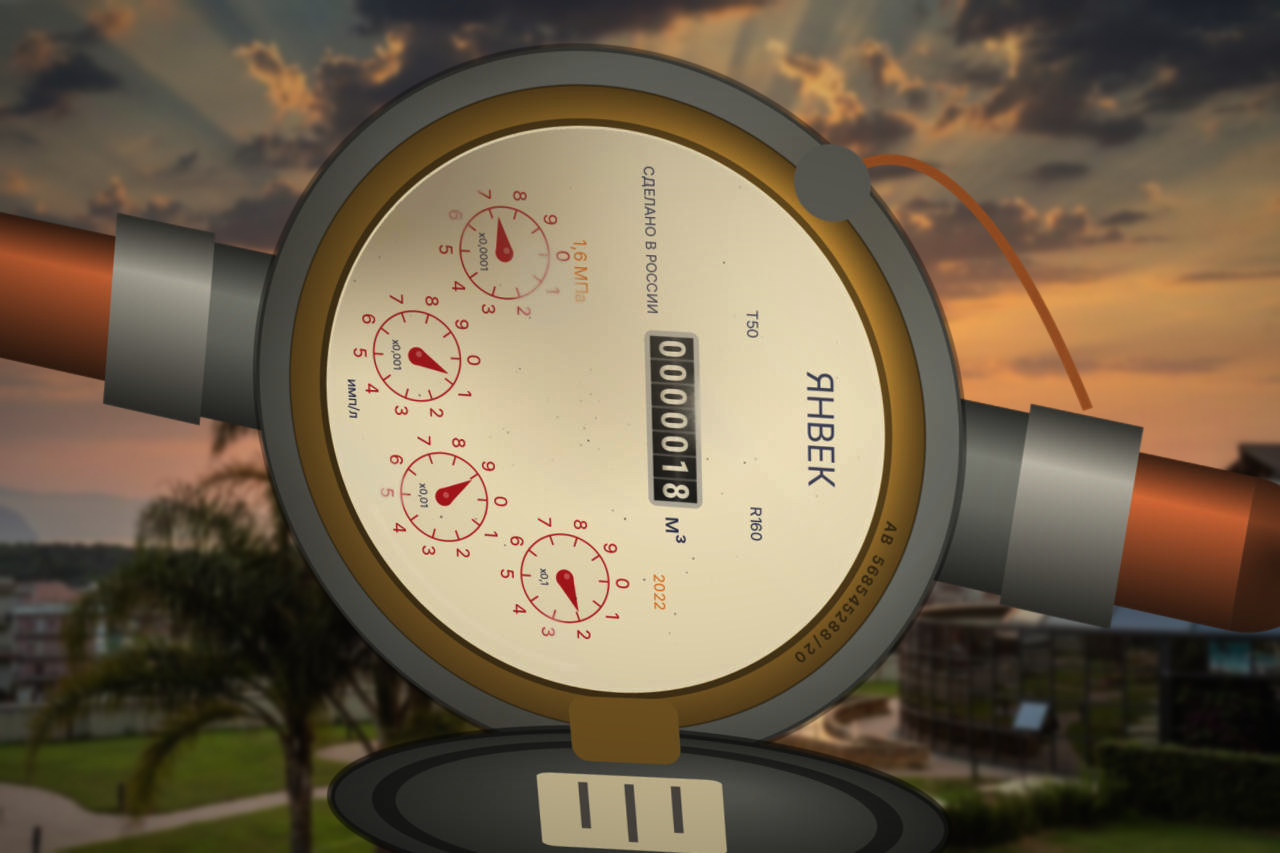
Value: 18.1907,m³
